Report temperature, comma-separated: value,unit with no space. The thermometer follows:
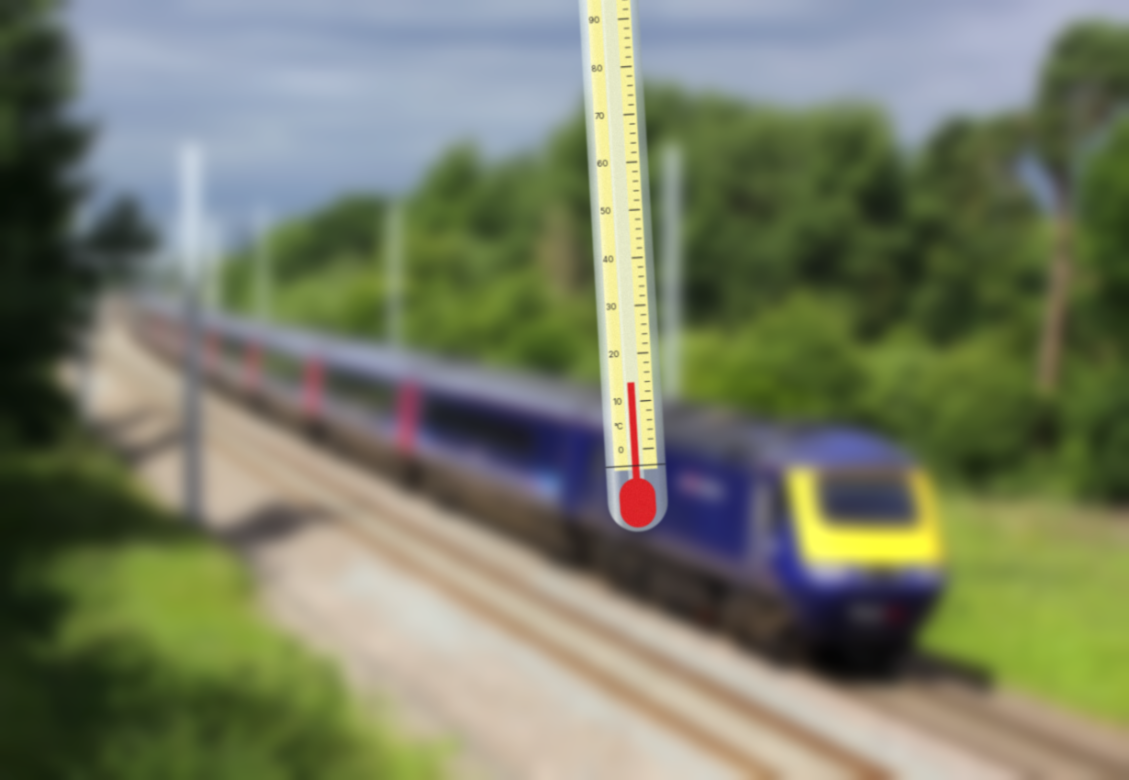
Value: 14,°C
